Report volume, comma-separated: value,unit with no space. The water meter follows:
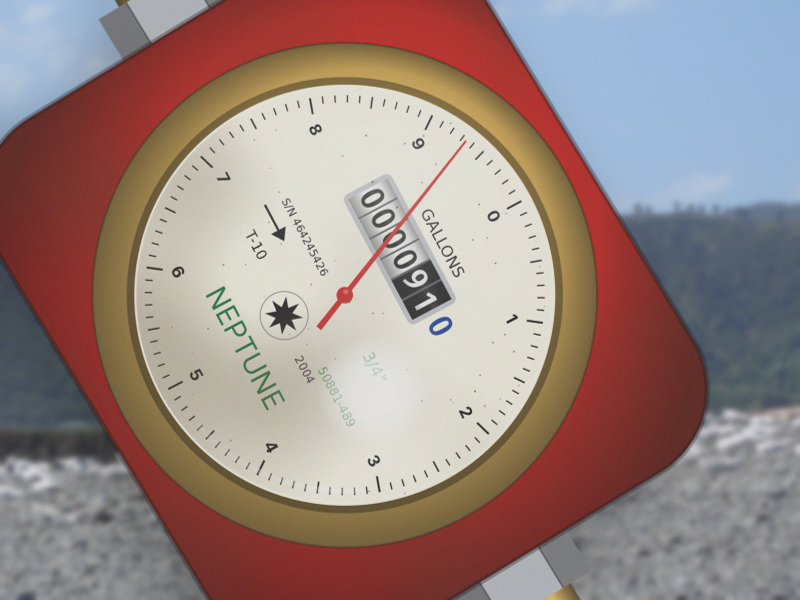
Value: 909.3,gal
